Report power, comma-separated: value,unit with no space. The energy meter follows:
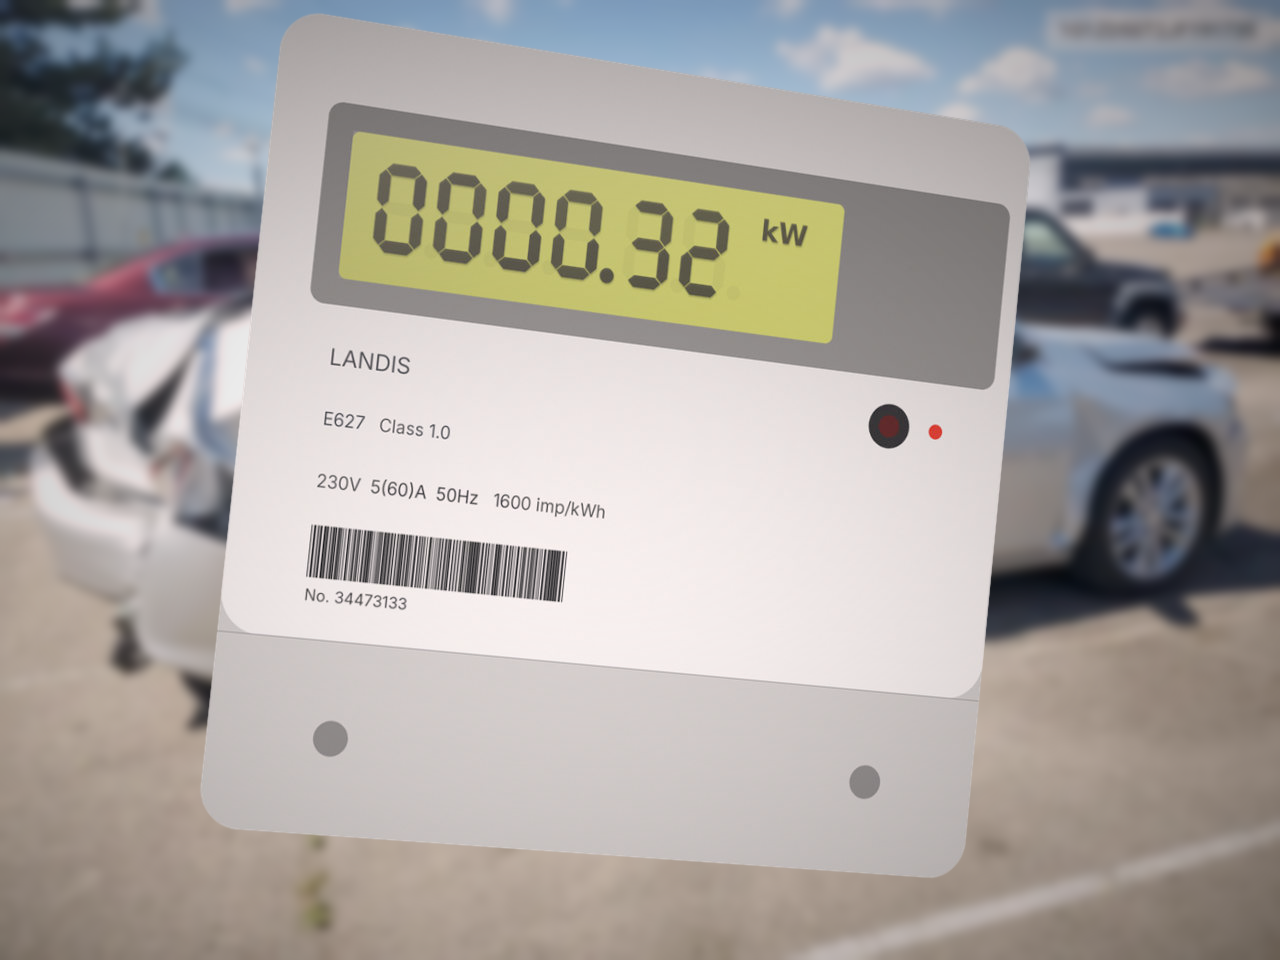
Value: 0.32,kW
